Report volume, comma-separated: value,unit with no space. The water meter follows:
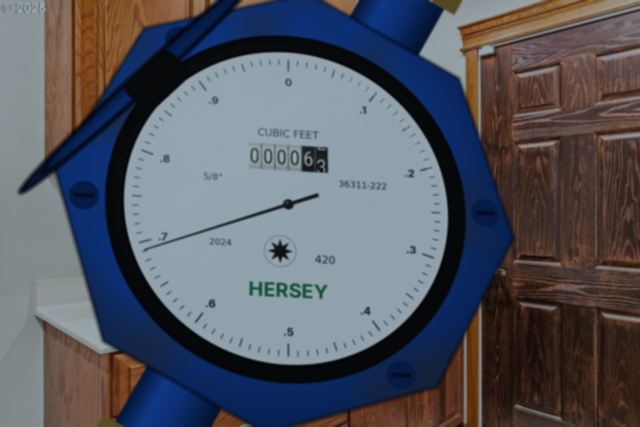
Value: 62.69,ft³
